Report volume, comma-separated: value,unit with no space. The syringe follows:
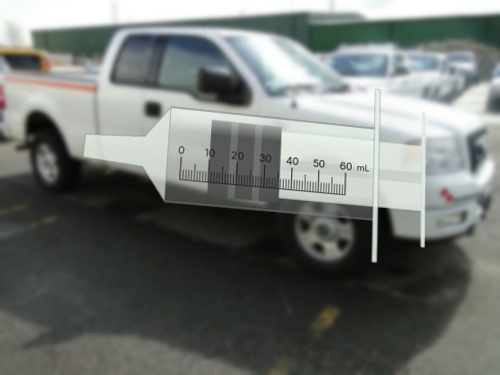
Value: 10,mL
